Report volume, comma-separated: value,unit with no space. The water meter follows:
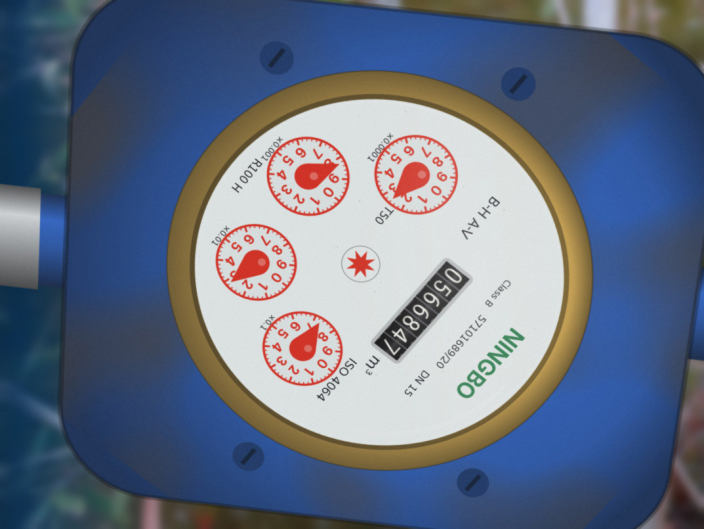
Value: 566847.7282,m³
